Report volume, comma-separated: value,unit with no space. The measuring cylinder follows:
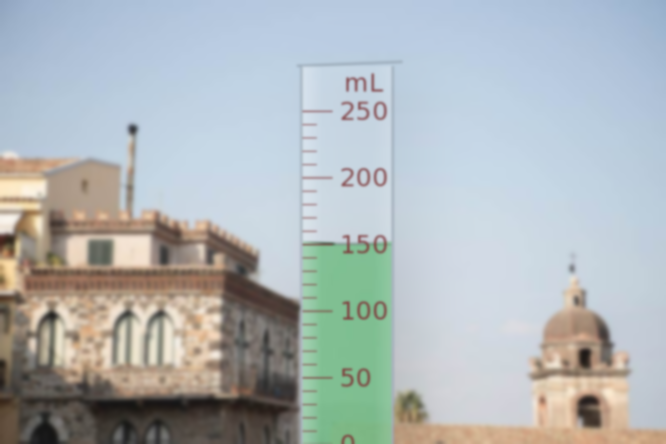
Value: 150,mL
